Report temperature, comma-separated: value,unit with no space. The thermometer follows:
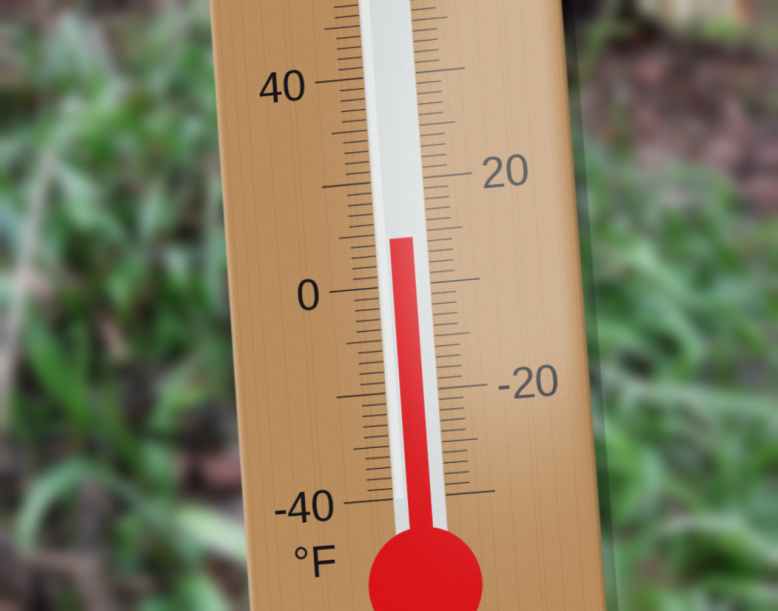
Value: 9,°F
